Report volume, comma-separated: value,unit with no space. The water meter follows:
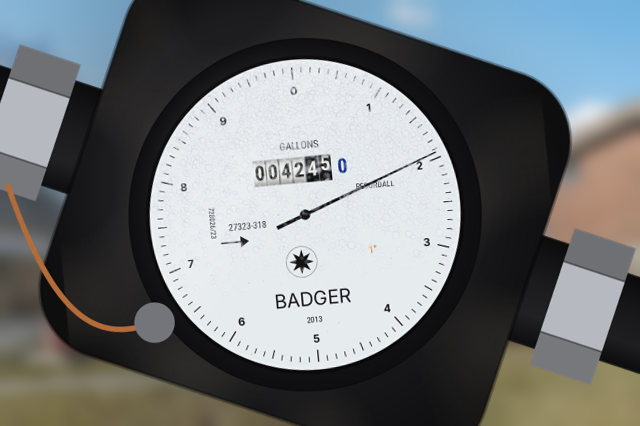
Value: 42451.9,gal
